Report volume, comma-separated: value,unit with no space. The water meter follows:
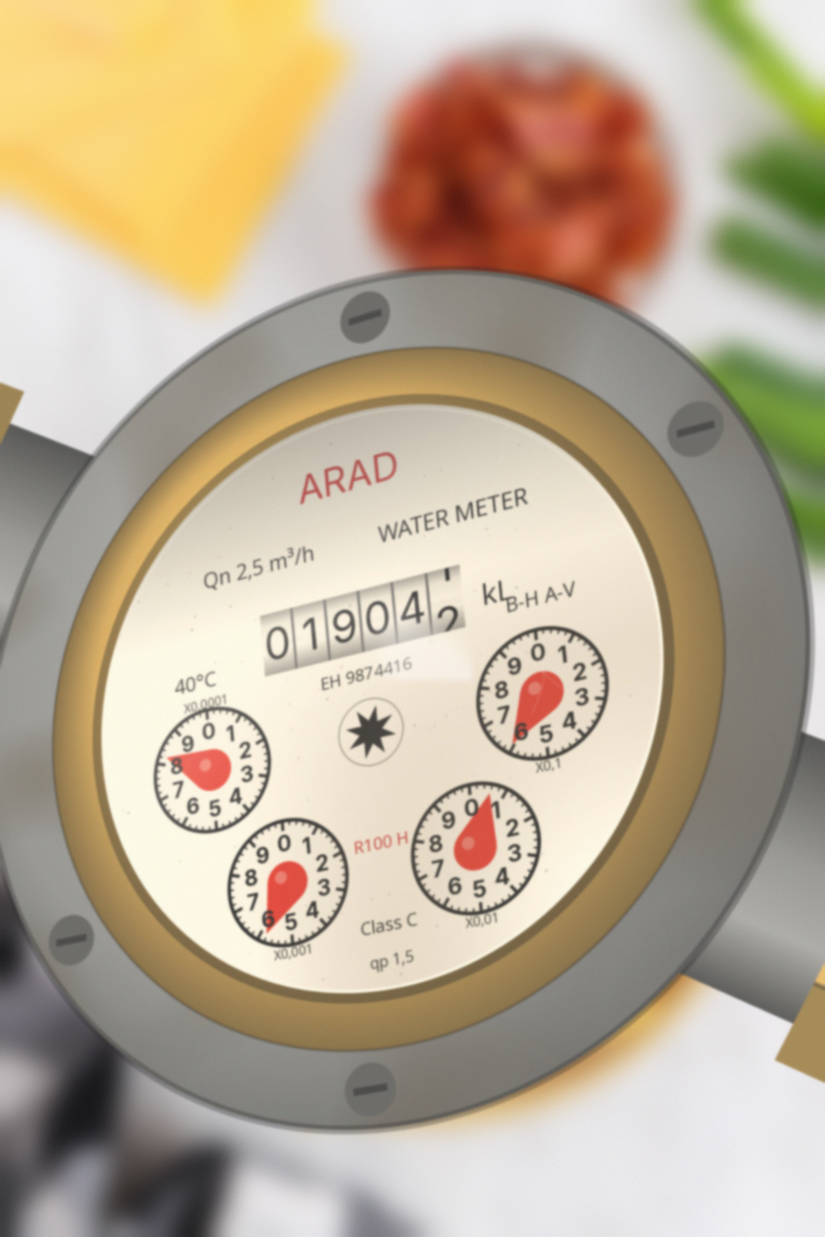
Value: 19041.6058,kL
